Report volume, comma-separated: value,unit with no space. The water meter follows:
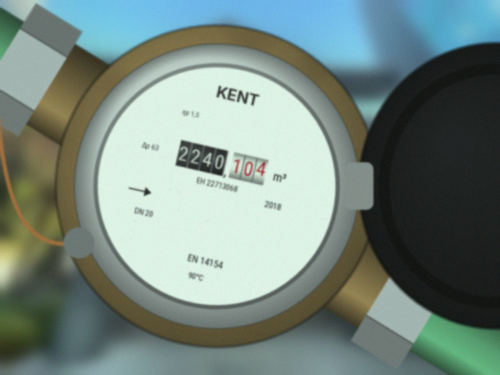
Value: 2240.104,m³
